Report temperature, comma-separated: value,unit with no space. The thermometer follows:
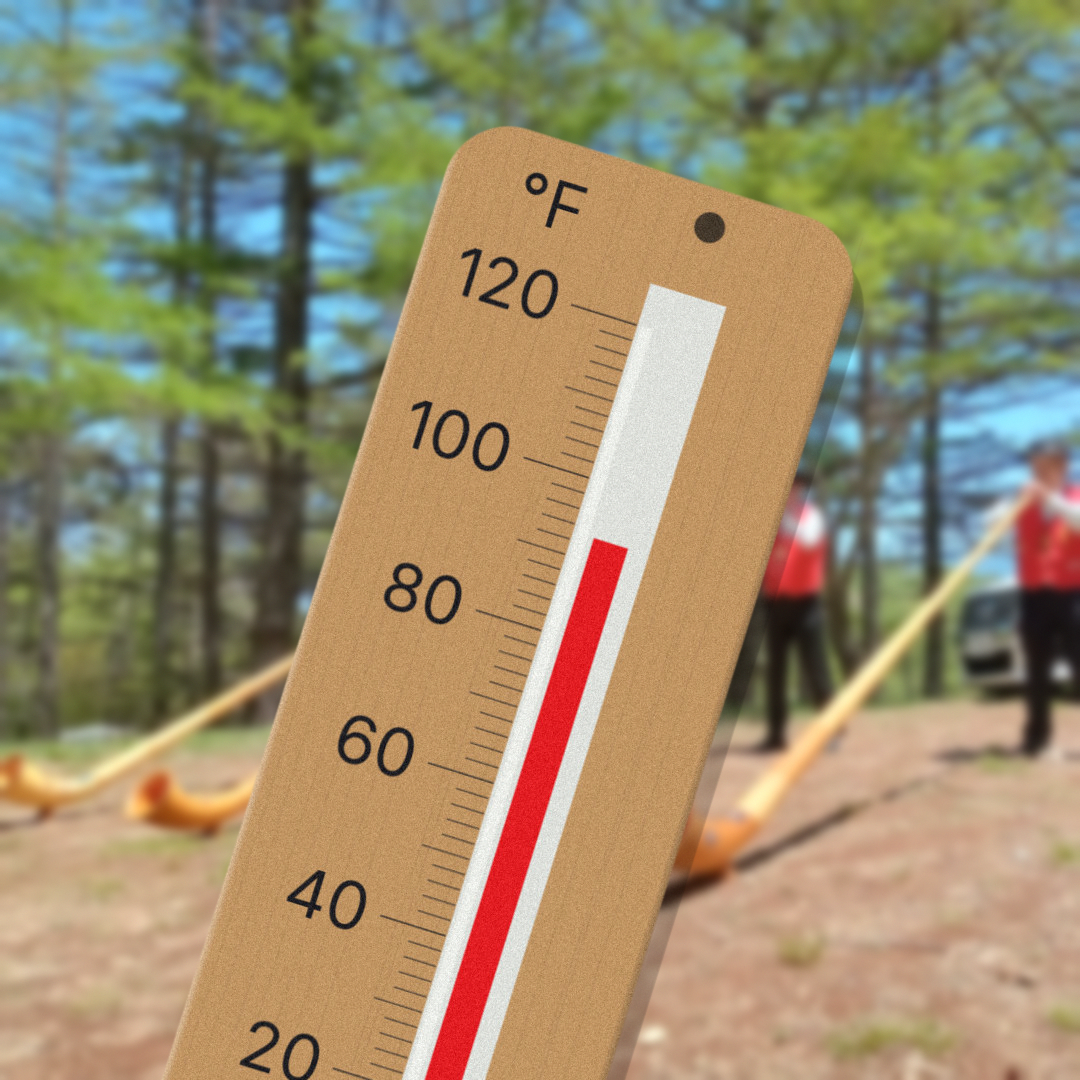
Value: 93,°F
